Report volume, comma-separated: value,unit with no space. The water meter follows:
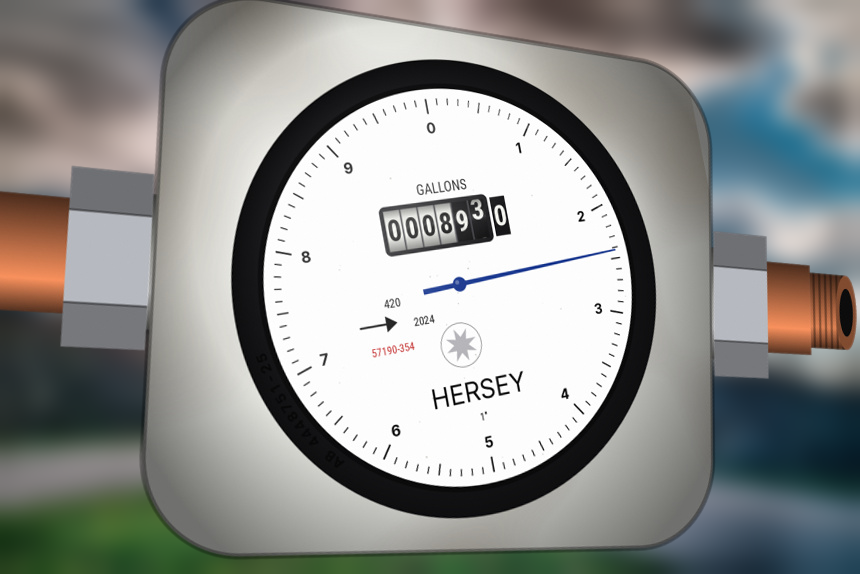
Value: 8932.4,gal
